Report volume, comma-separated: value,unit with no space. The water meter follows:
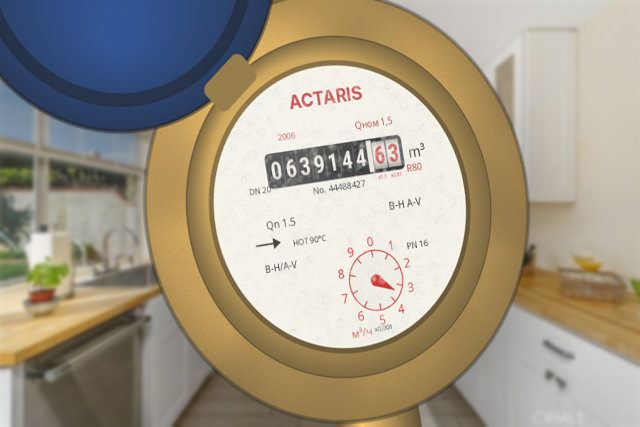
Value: 639144.633,m³
